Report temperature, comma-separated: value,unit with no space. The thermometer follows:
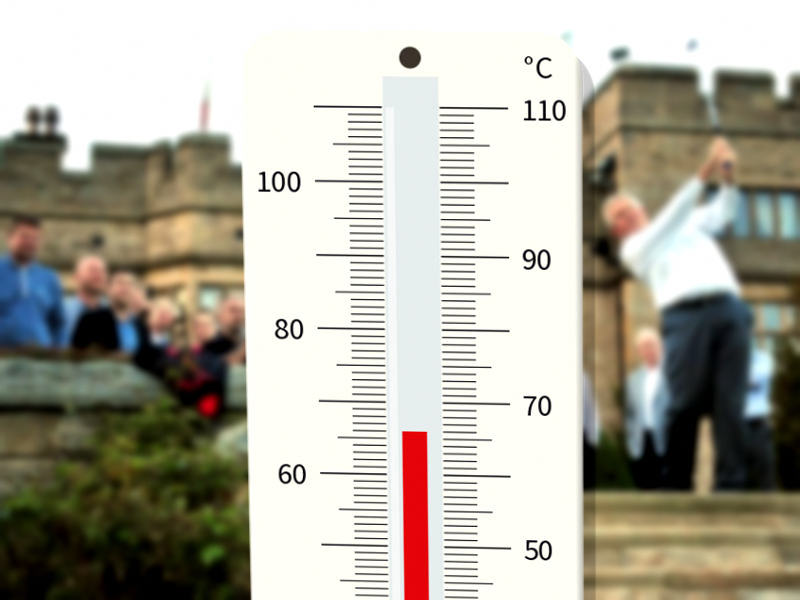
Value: 66,°C
